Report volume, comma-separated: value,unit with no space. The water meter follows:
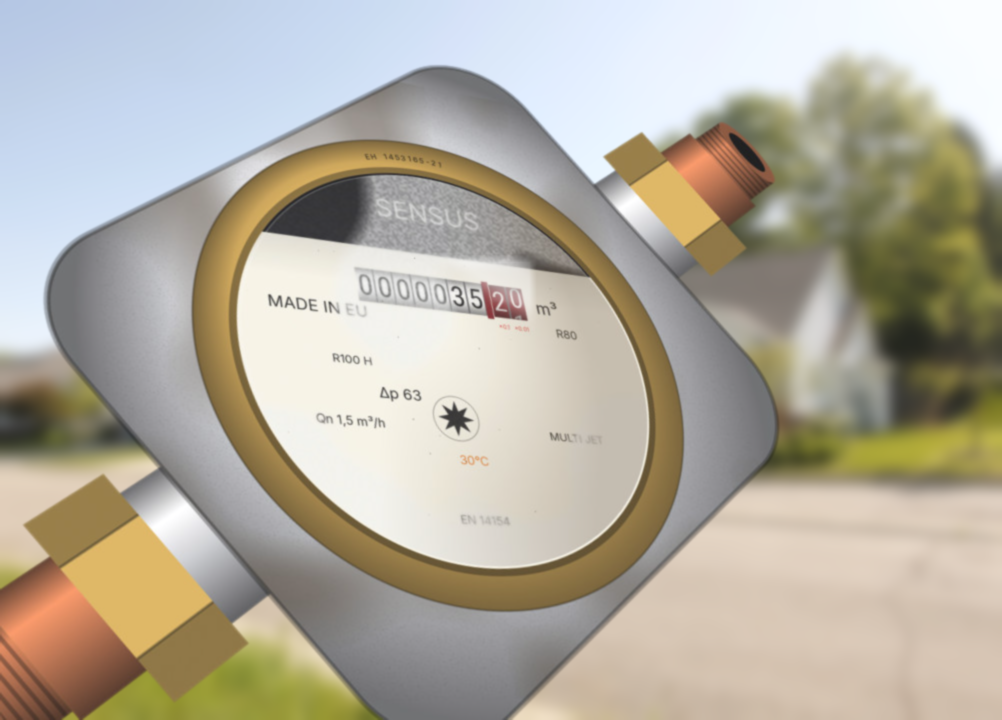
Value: 35.20,m³
